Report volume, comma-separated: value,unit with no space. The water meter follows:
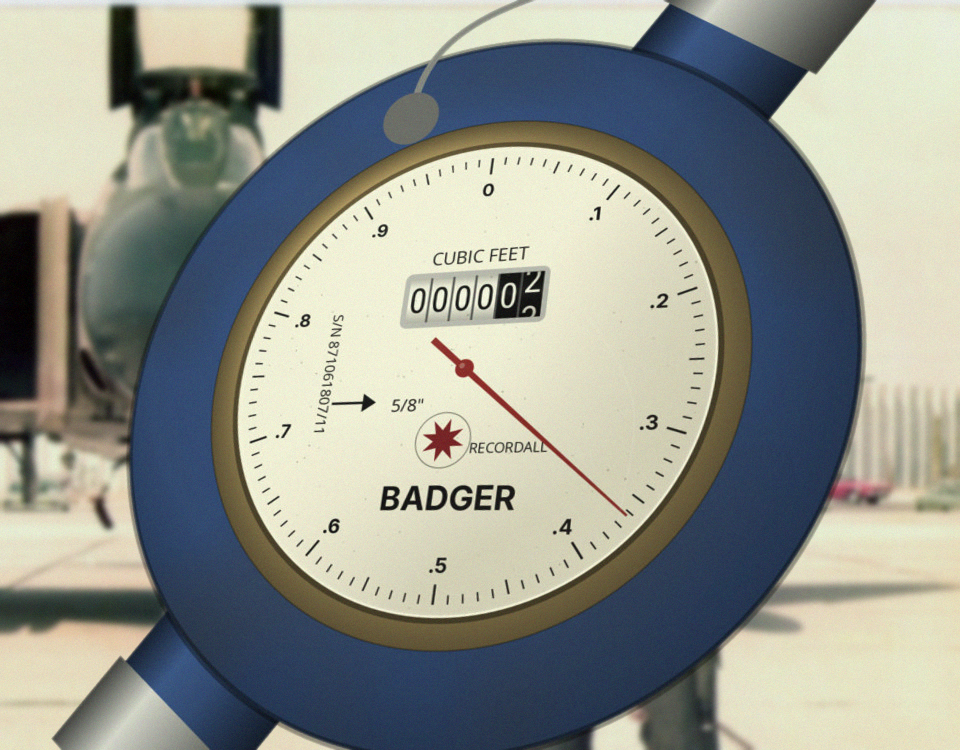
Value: 2.36,ft³
